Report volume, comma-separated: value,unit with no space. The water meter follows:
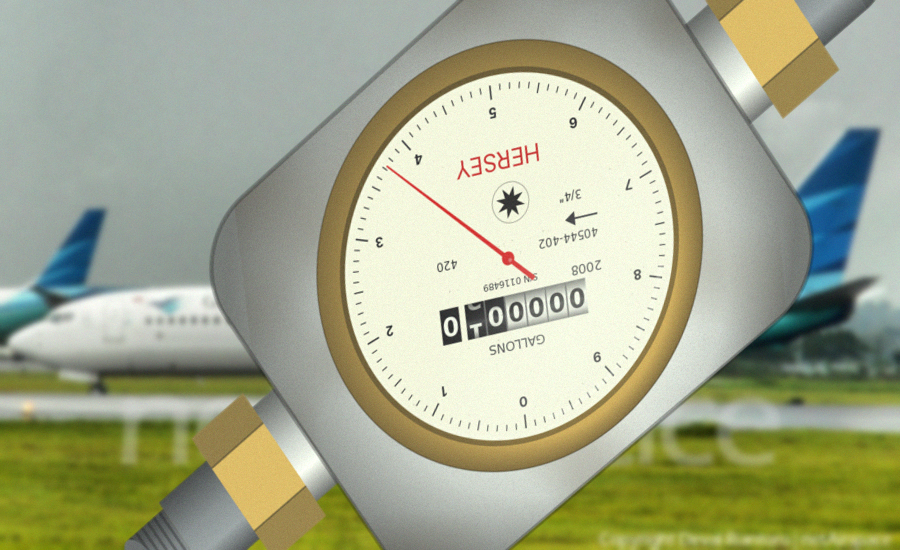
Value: 13.7,gal
